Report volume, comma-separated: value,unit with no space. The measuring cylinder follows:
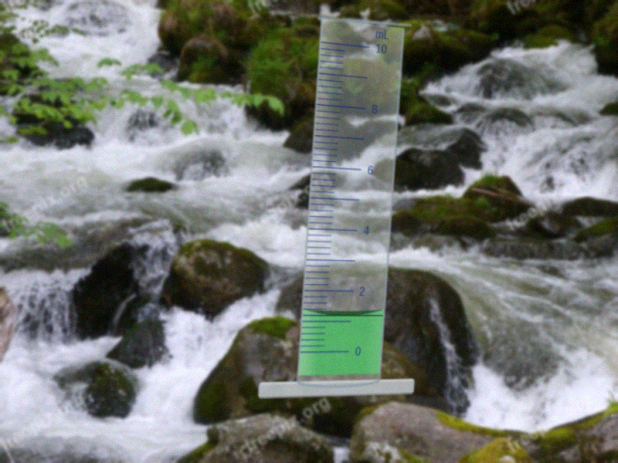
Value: 1.2,mL
